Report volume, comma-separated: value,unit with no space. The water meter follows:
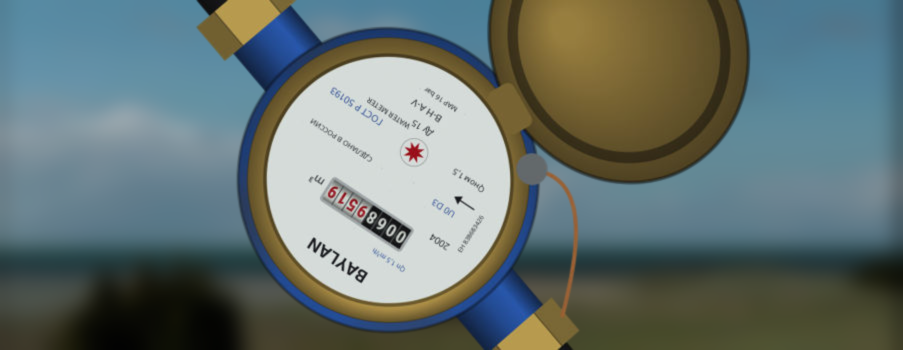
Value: 68.9519,m³
